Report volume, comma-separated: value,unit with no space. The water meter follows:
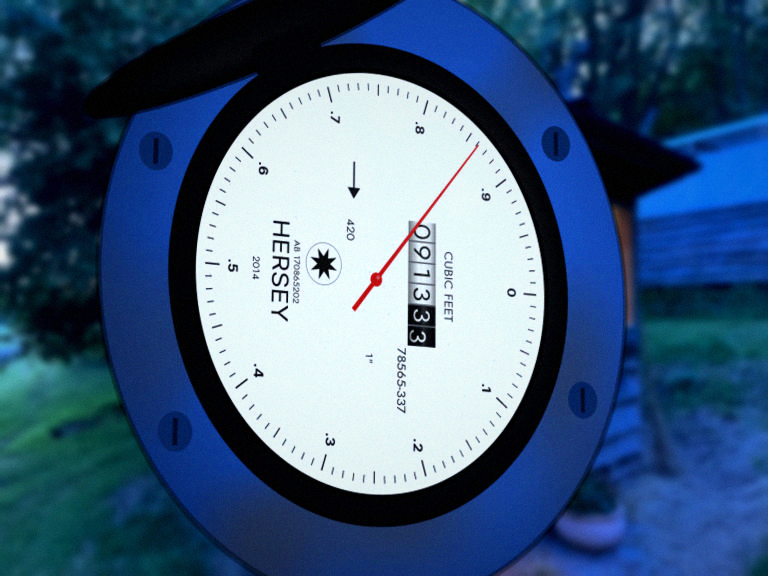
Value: 91332.86,ft³
